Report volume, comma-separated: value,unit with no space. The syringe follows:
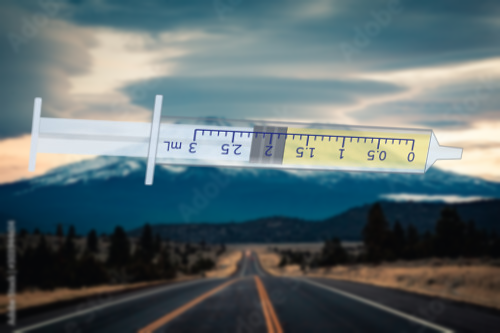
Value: 1.8,mL
